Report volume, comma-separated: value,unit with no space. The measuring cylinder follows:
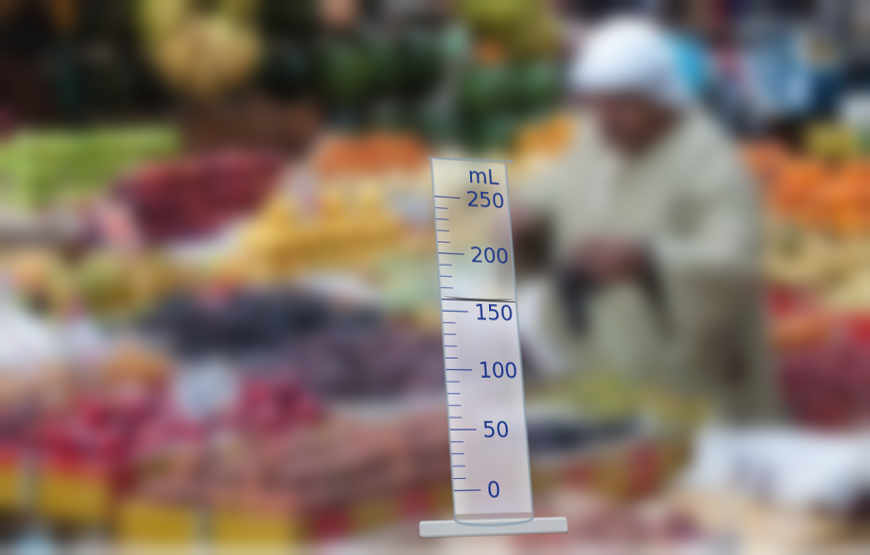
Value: 160,mL
